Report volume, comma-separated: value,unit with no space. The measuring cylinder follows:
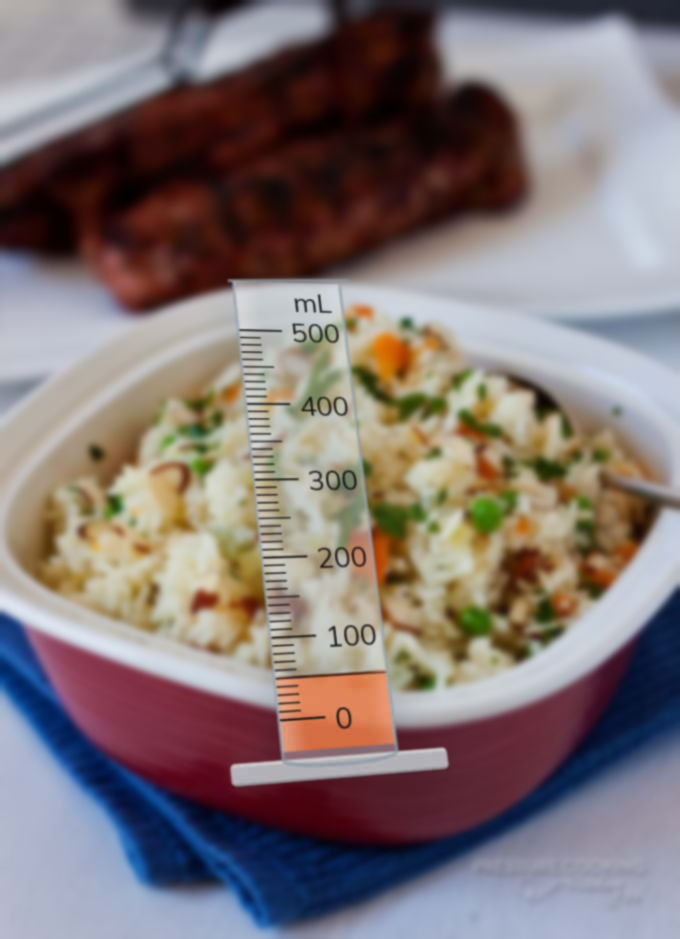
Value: 50,mL
